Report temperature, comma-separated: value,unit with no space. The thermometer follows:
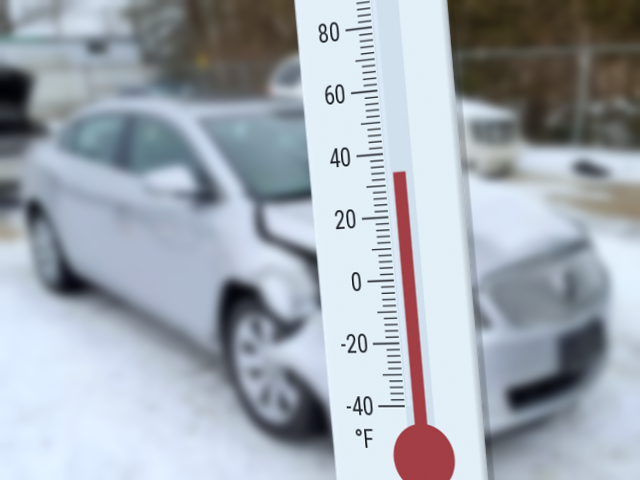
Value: 34,°F
